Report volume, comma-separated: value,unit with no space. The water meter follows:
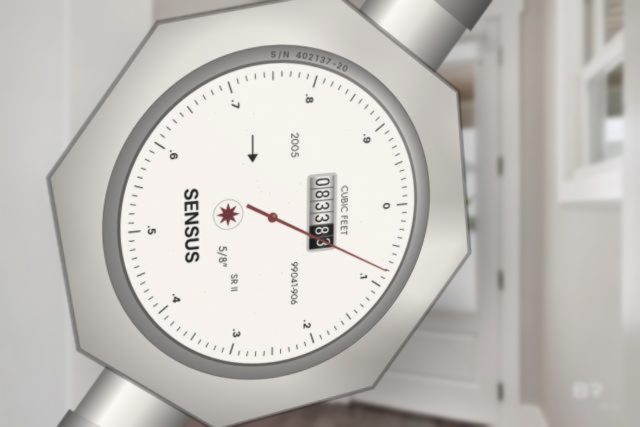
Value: 83383.08,ft³
